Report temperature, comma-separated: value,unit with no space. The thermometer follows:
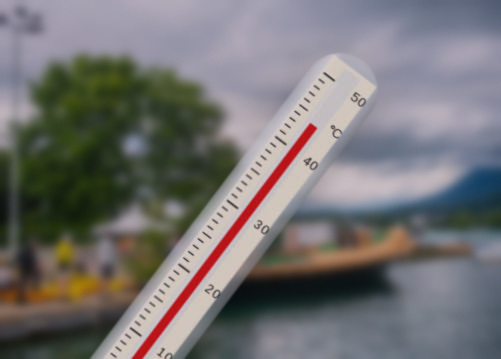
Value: 44,°C
